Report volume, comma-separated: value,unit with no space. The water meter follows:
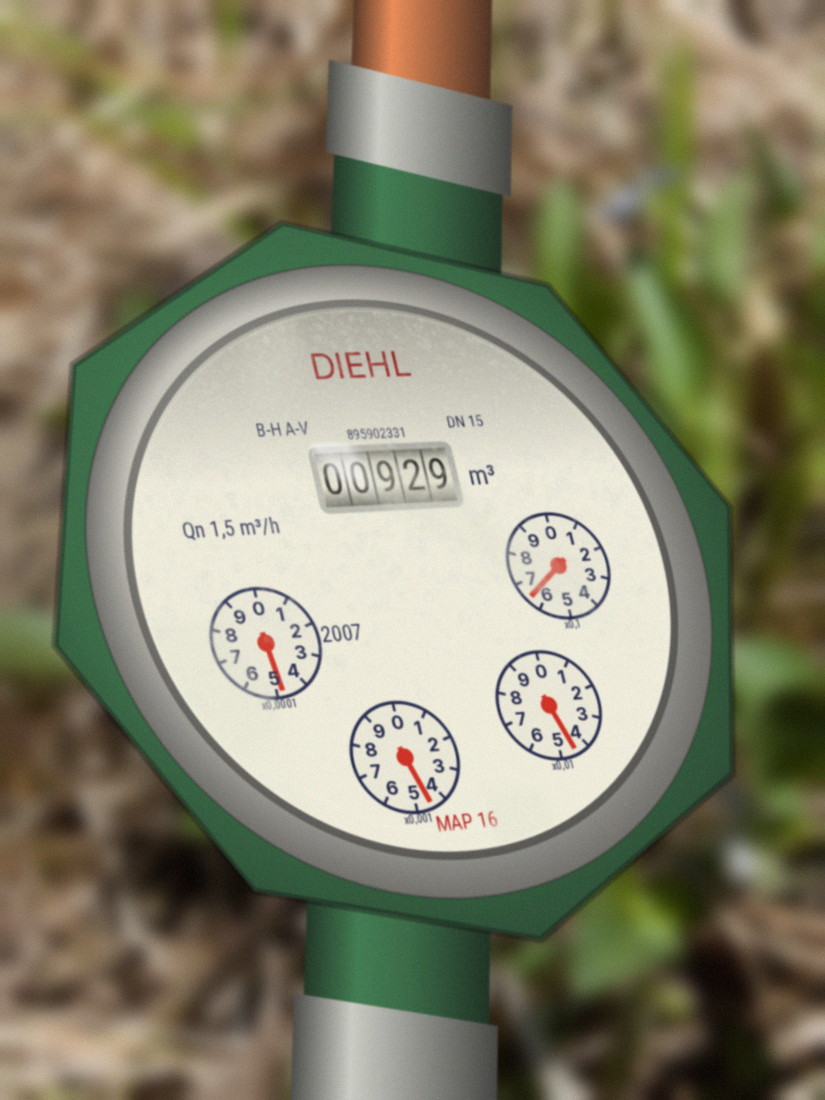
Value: 929.6444,m³
